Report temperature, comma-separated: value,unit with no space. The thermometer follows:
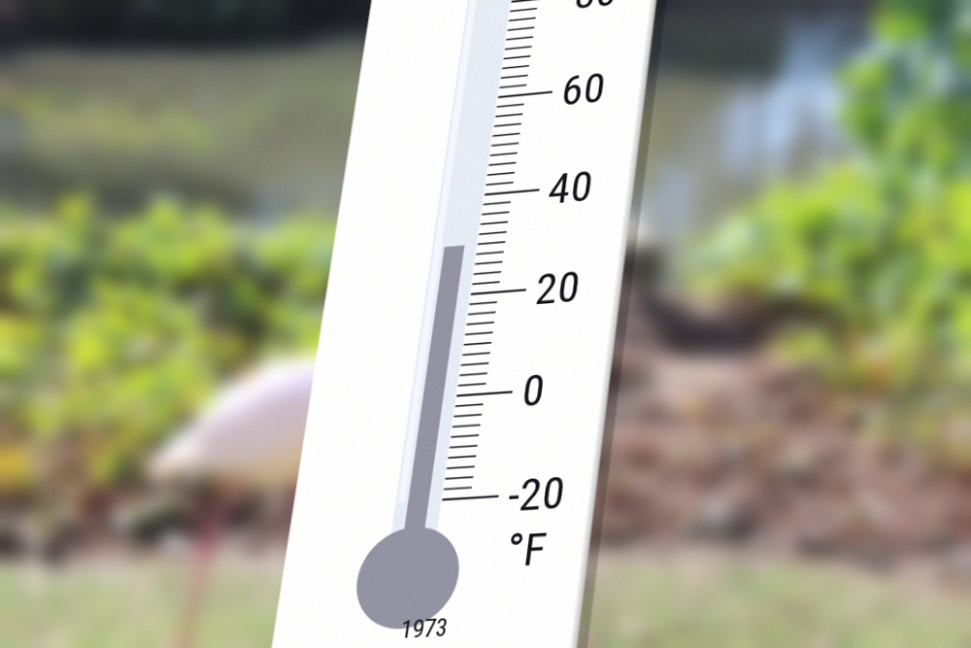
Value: 30,°F
